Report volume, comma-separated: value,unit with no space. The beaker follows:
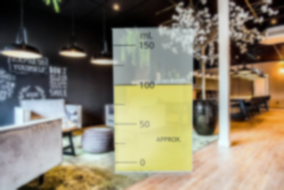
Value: 100,mL
